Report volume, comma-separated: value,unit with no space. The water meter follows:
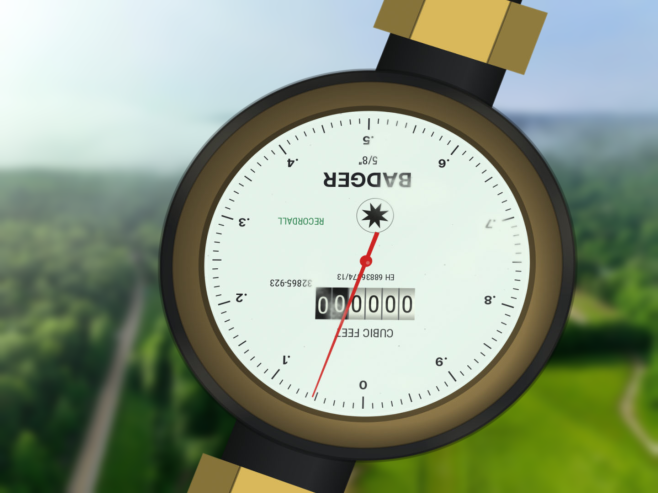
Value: 0.05,ft³
